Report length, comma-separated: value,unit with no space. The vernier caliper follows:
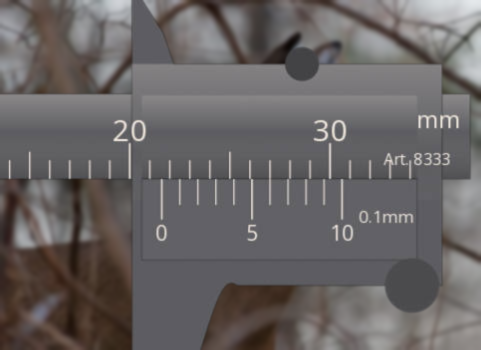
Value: 21.6,mm
